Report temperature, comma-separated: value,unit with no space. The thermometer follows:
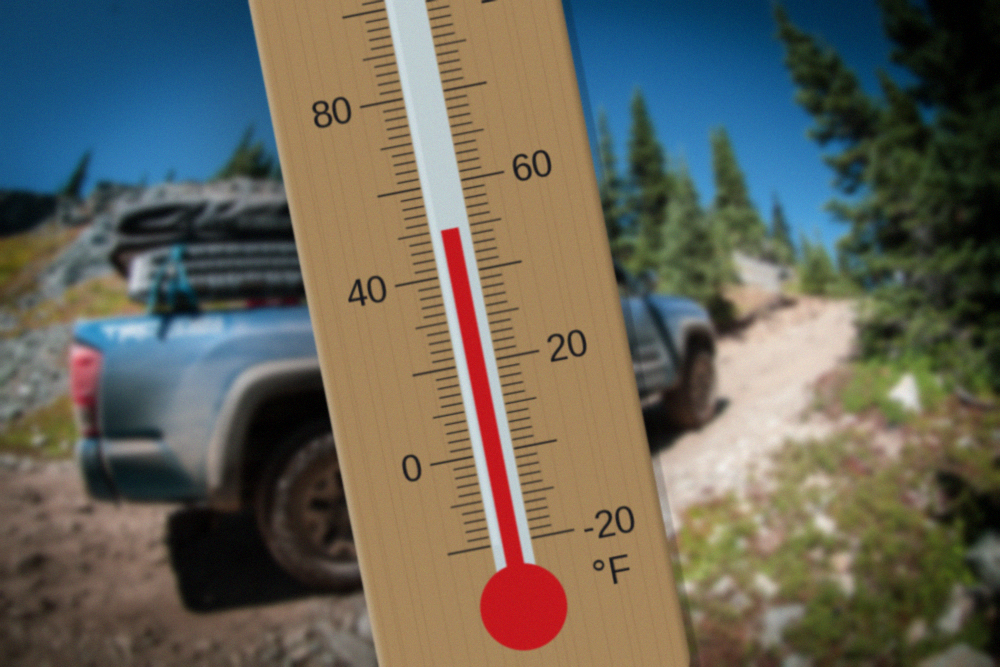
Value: 50,°F
